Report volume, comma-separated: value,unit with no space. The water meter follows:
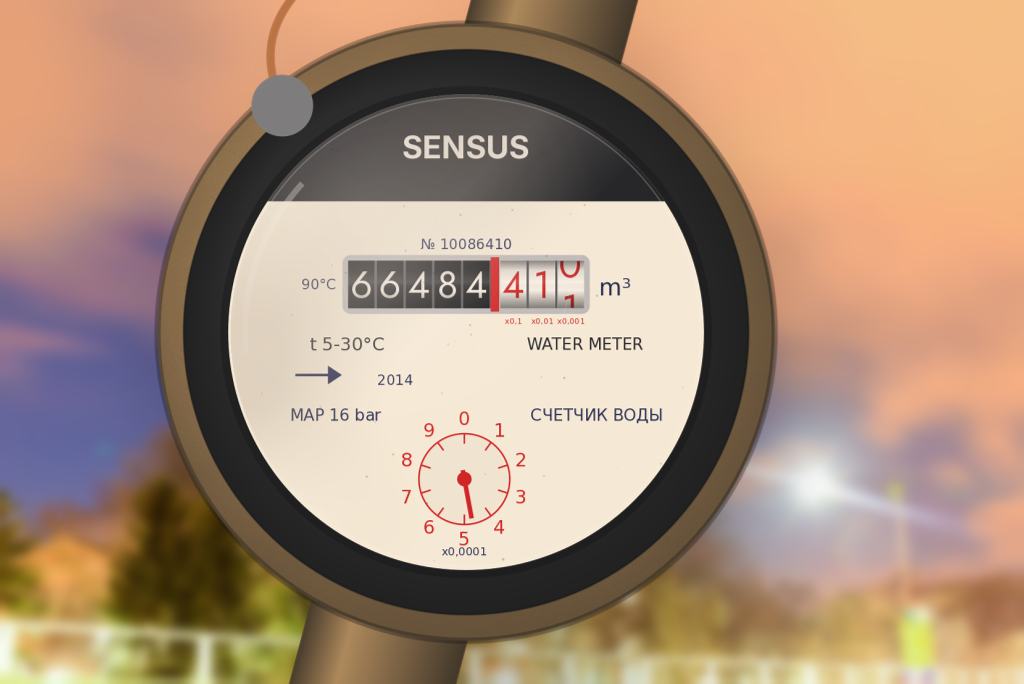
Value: 66484.4104,m³
